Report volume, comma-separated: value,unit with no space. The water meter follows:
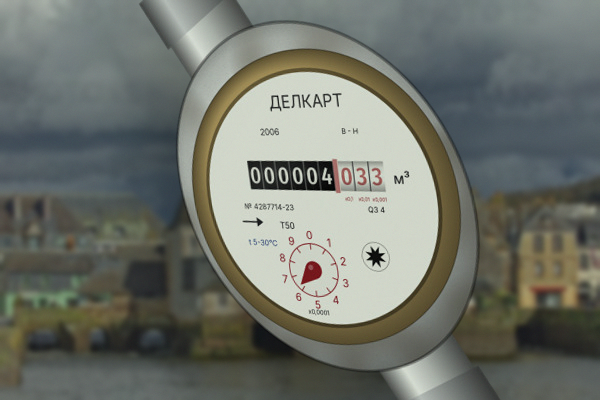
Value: 4.0336,m³
